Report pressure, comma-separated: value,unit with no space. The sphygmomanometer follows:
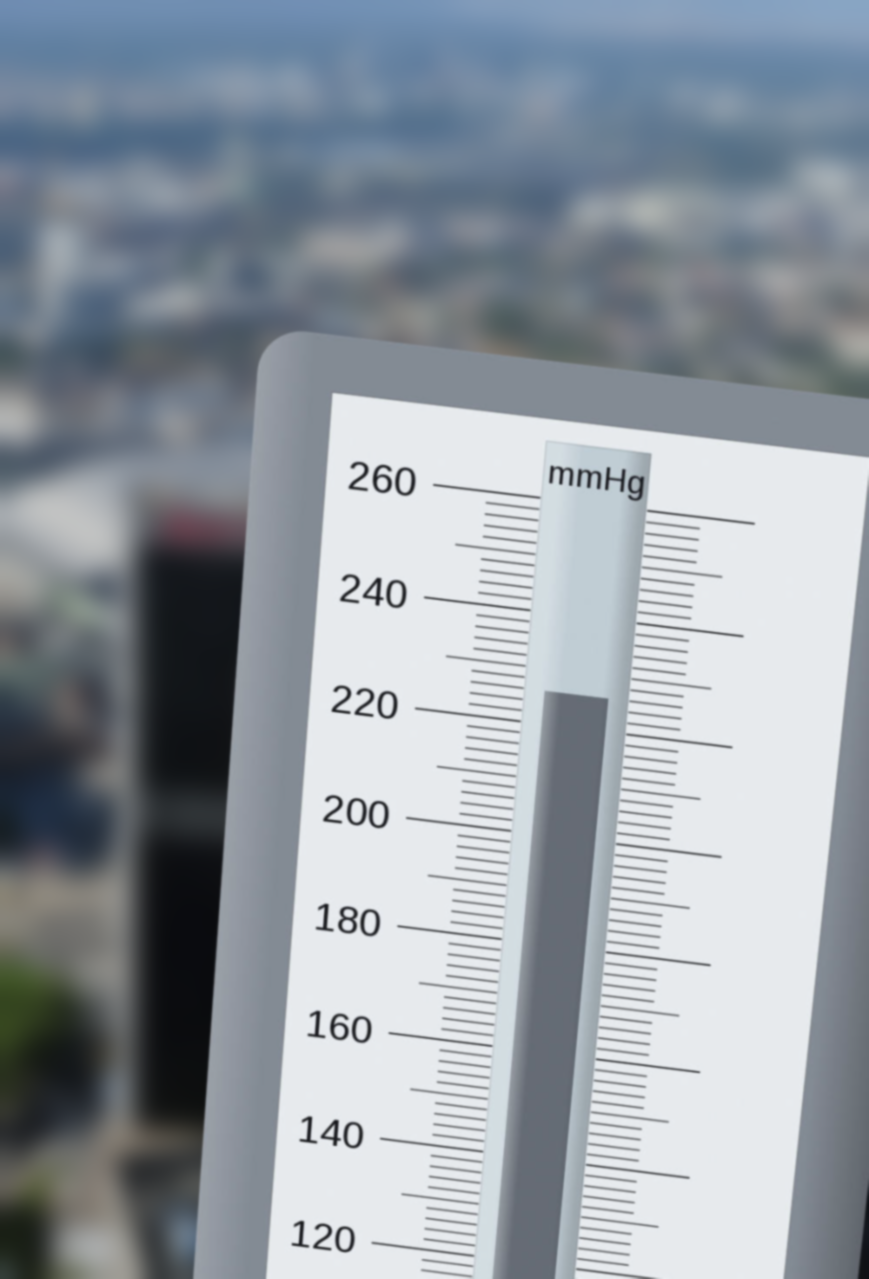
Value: 226,mmHg
